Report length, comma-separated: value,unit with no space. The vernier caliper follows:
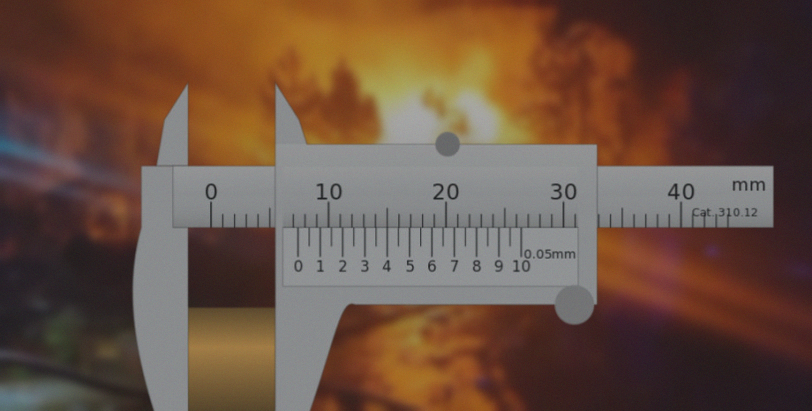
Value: 7.4,mm
